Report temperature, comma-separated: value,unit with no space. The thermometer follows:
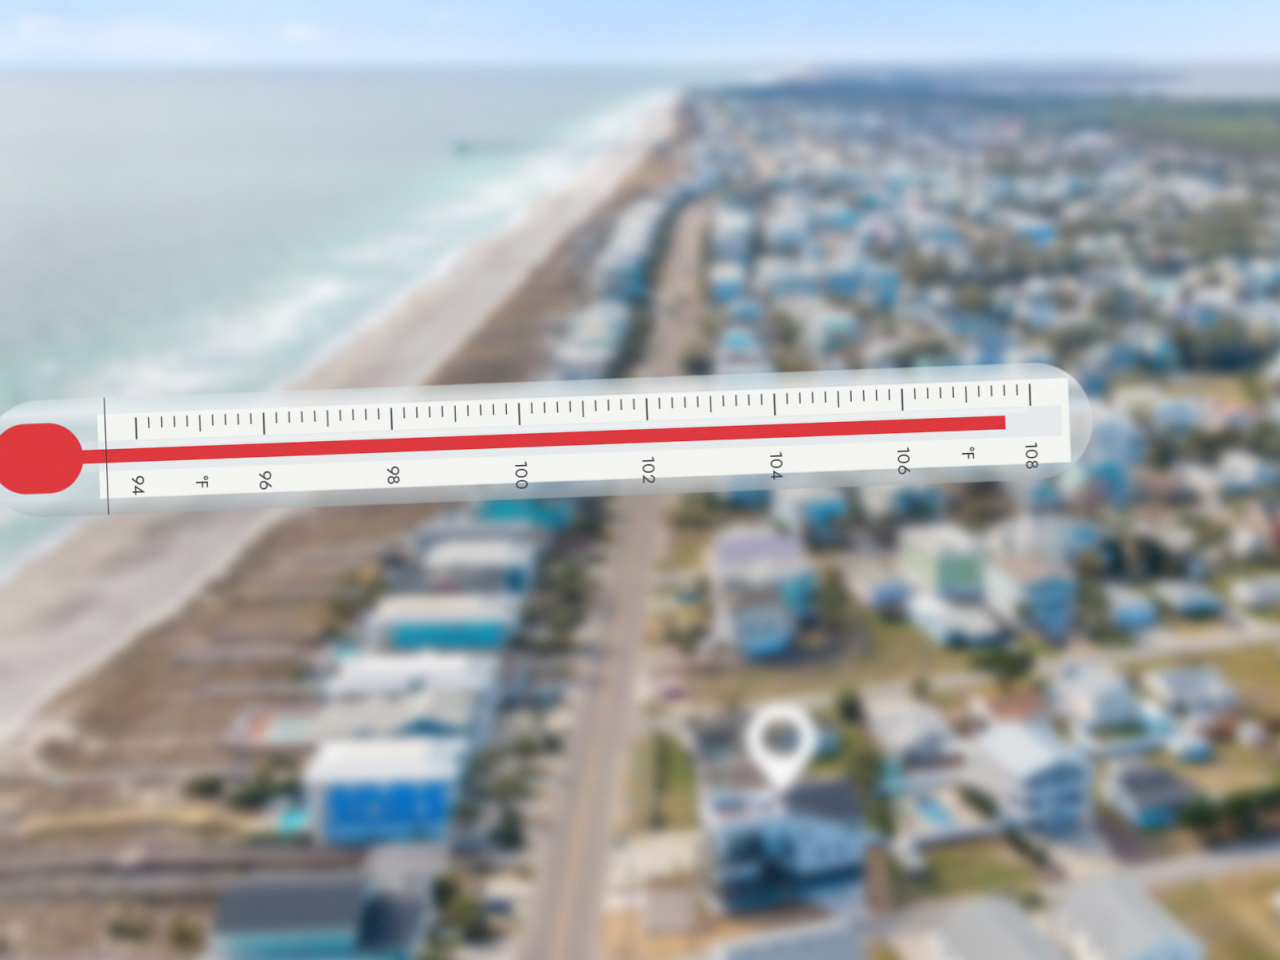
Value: 107.6,°F
